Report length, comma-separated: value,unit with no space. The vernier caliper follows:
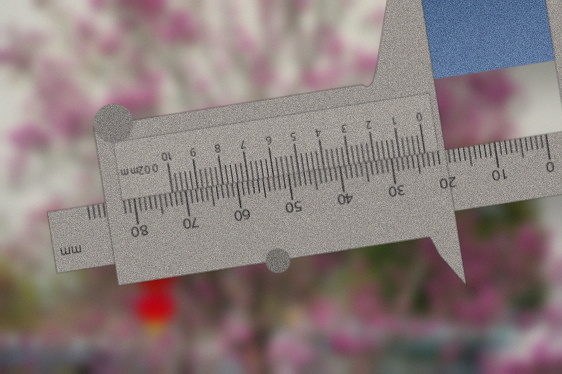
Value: 23.5,mm
